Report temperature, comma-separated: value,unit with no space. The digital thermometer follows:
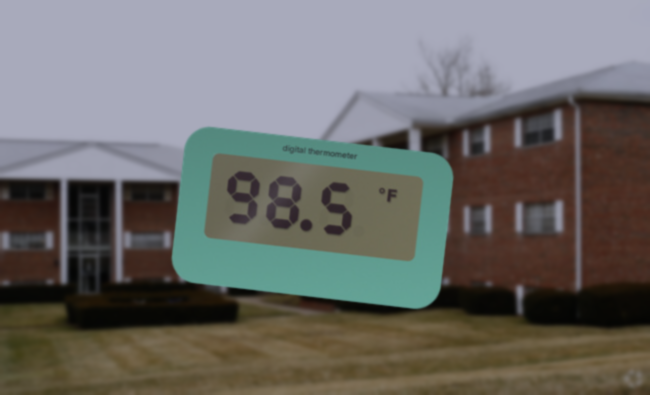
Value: 98.5,°F
